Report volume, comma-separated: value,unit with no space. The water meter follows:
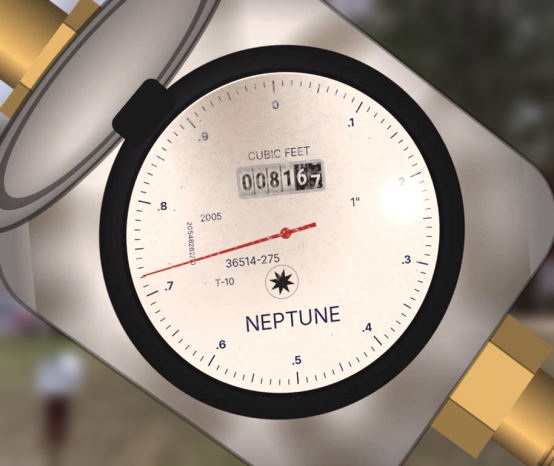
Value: 8166.72,ft³
